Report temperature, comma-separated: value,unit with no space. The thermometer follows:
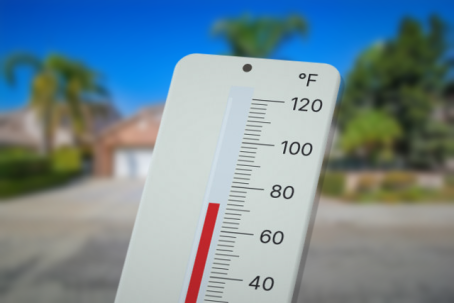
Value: 72,°F
